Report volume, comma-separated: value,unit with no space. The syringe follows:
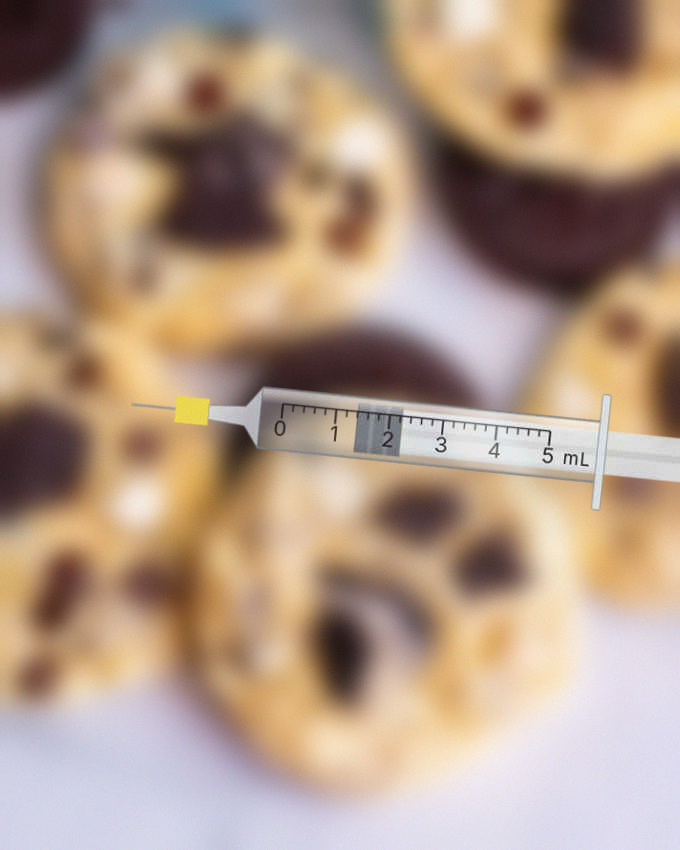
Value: 1.4,mL
